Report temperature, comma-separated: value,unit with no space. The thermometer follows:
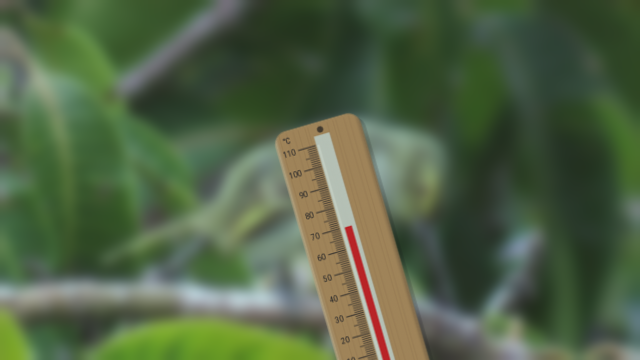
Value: 70,°C
